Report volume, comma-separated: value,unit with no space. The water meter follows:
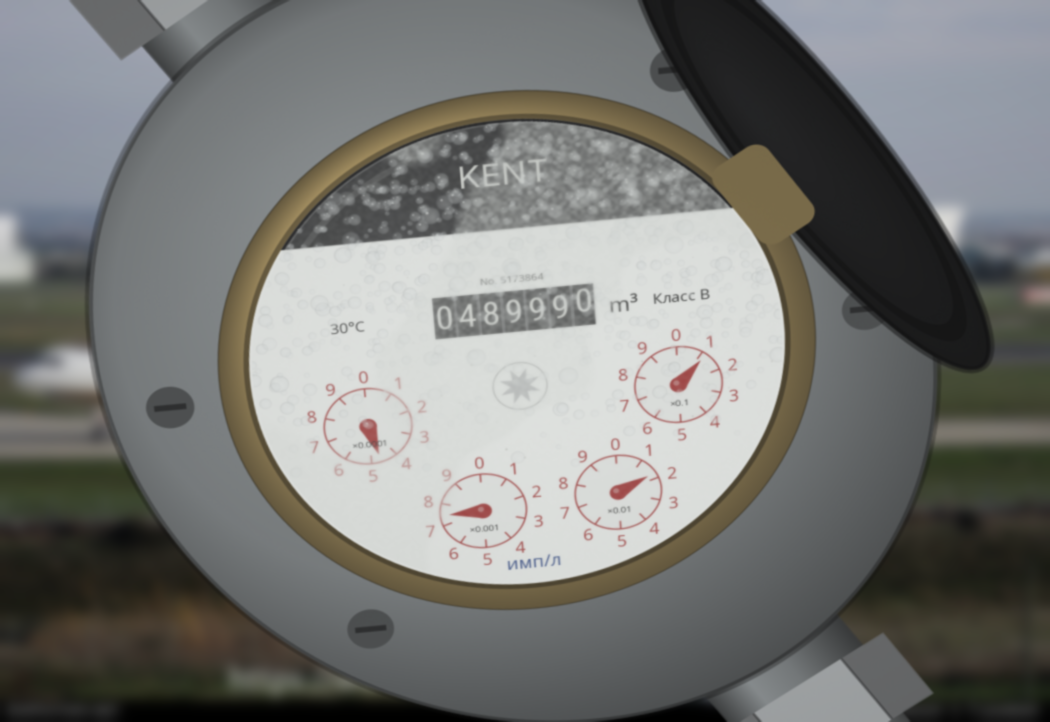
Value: 489990.1174,m³
